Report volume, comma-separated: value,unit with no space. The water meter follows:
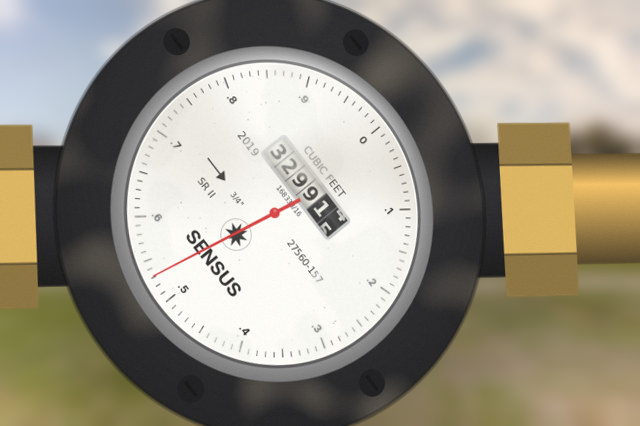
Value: 329914.53,ft³
